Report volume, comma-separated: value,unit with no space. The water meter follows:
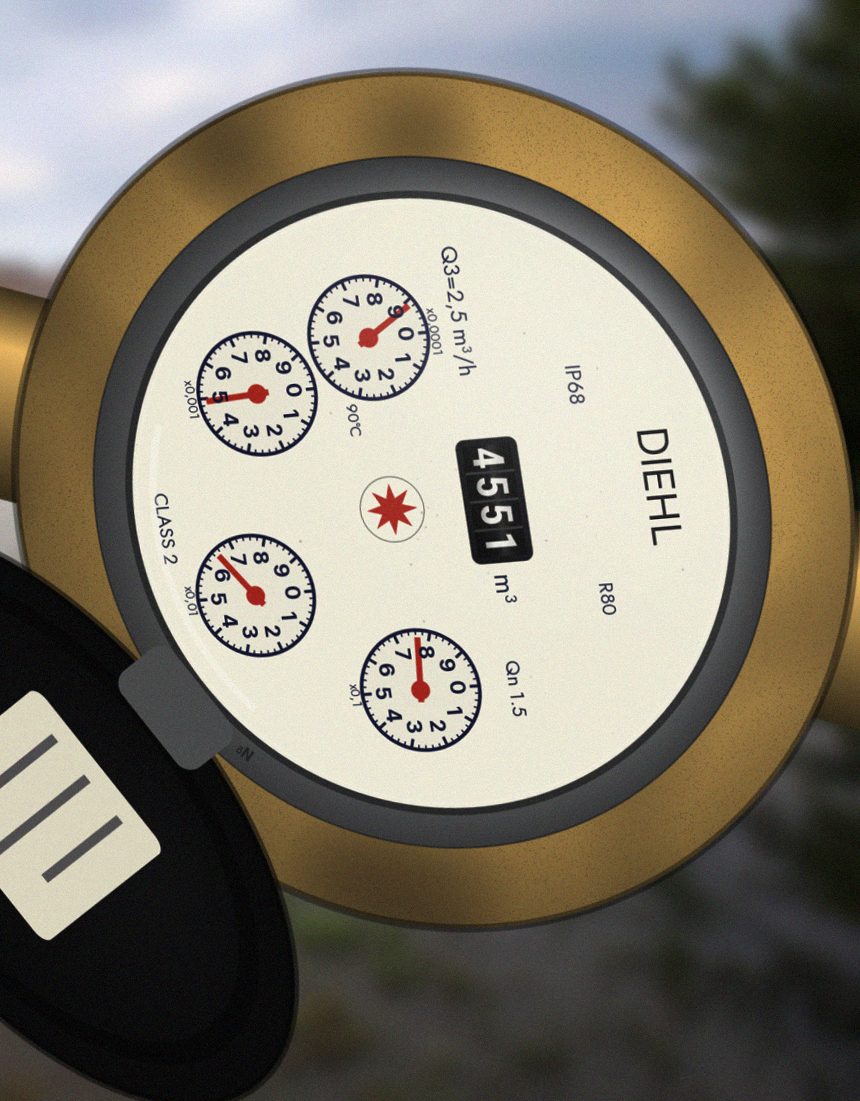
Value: 4551.7649,m³
